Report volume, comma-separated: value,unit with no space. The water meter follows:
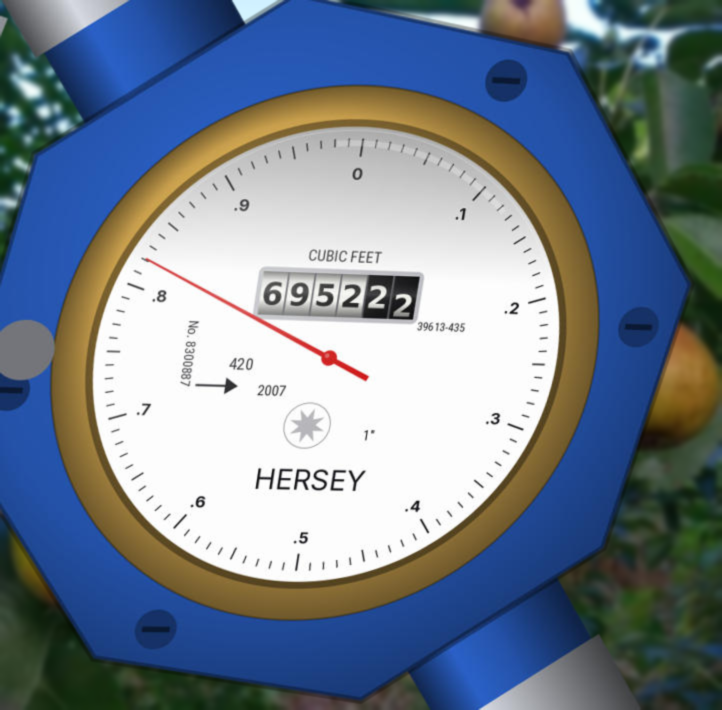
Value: 695221.82,ft³
